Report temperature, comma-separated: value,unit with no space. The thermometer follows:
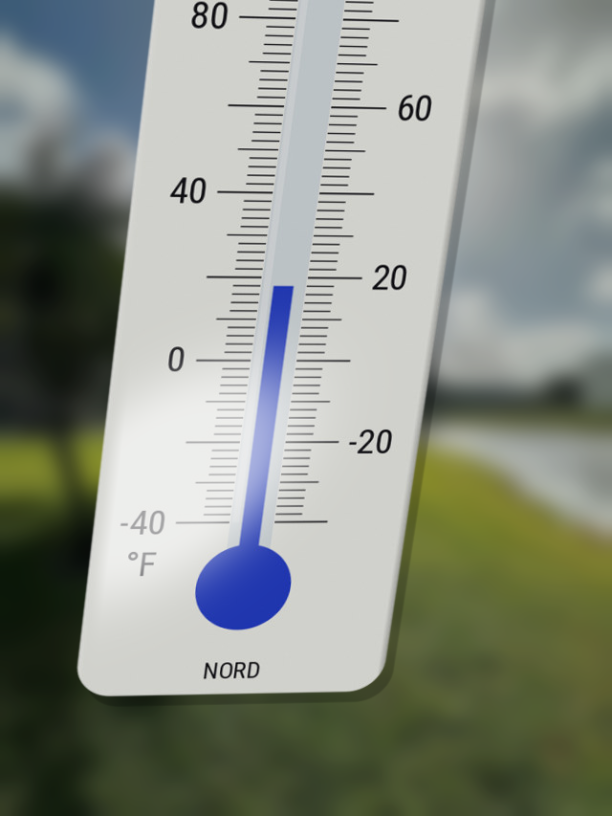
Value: 18,°F
